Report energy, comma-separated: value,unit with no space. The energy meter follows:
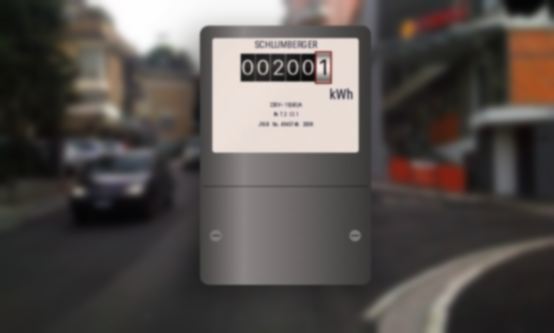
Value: 200.1,kWh
